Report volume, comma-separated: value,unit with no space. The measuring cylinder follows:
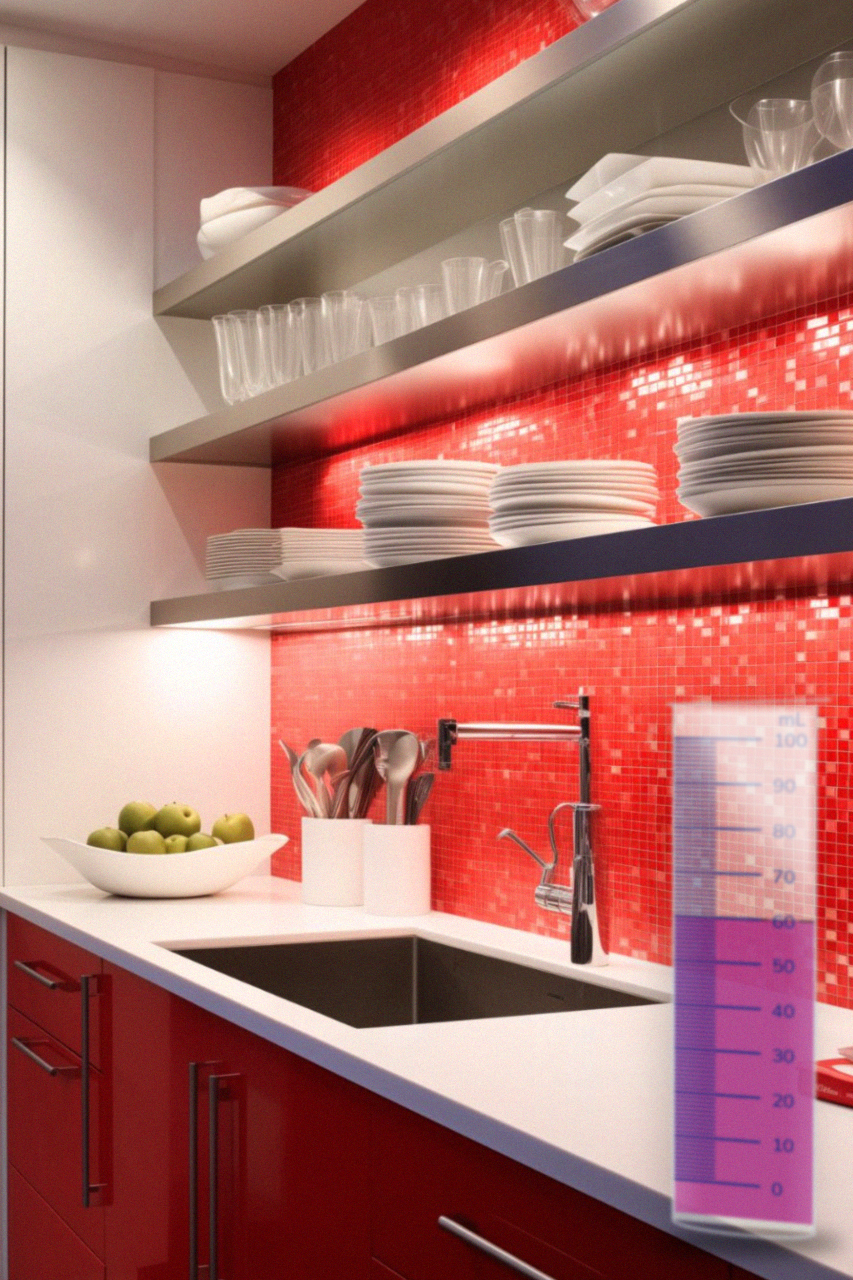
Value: 60,mL
